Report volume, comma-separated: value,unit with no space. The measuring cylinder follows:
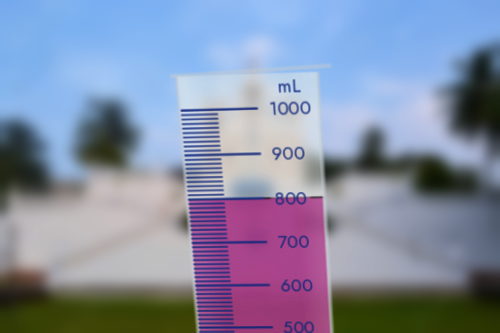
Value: 800,mL
